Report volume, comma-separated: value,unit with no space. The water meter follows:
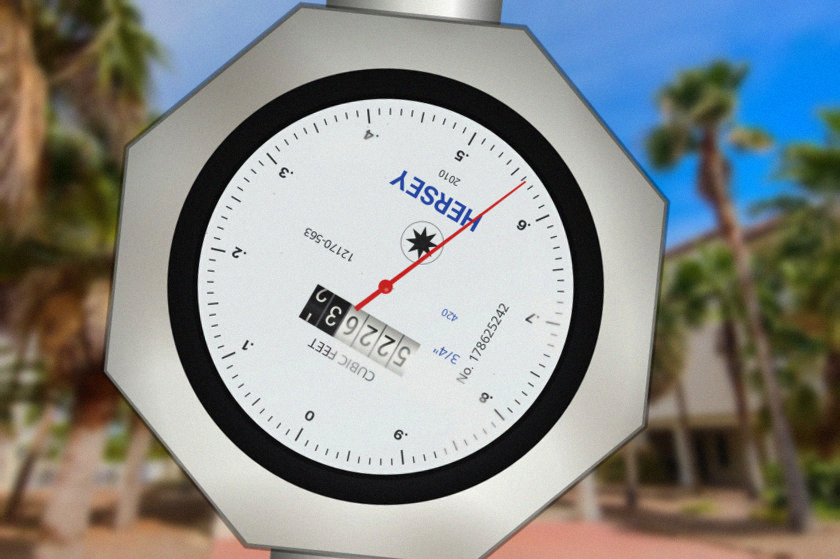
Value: 522631.56,ft³
